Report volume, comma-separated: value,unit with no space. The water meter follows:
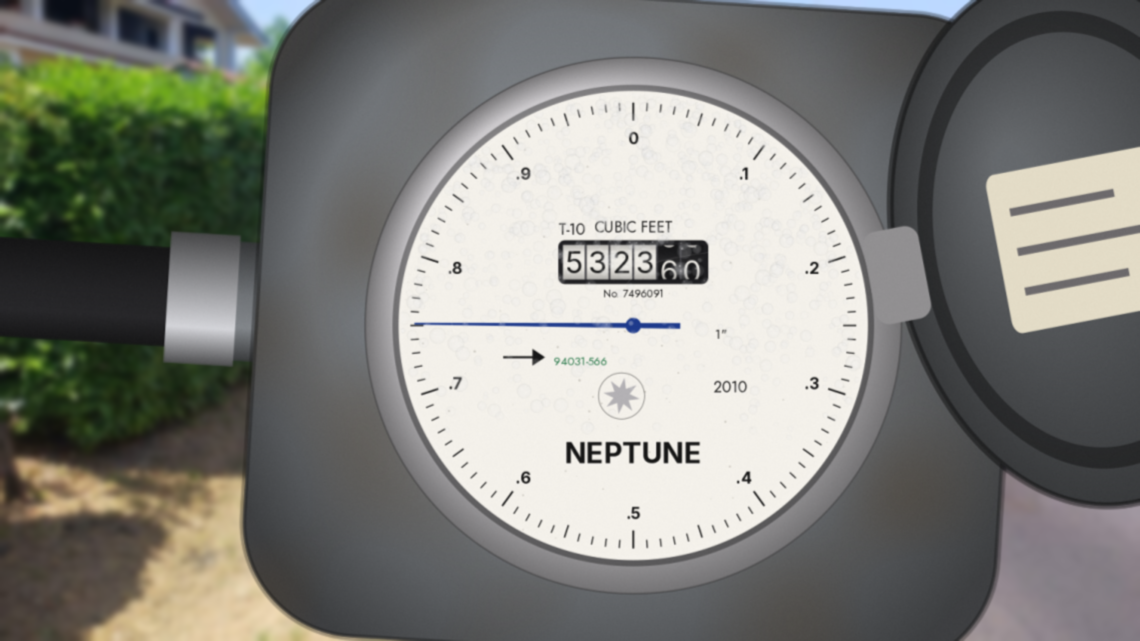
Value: 532359.75,ft³
